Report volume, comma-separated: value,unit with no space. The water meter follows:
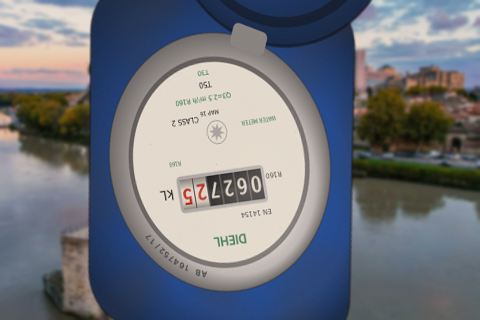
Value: 627.25,kL
